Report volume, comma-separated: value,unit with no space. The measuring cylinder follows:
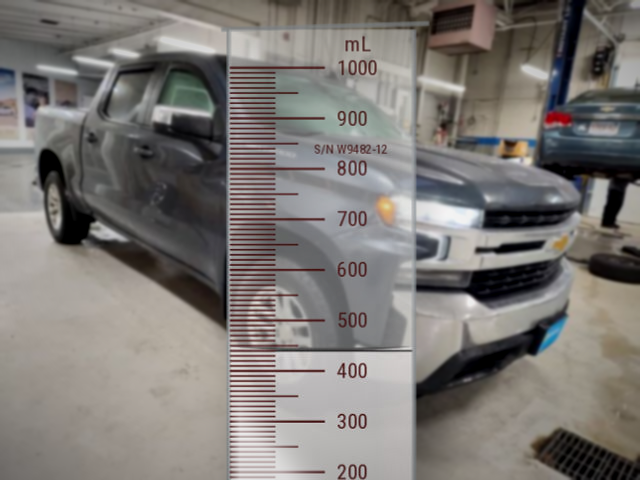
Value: 440,mL
